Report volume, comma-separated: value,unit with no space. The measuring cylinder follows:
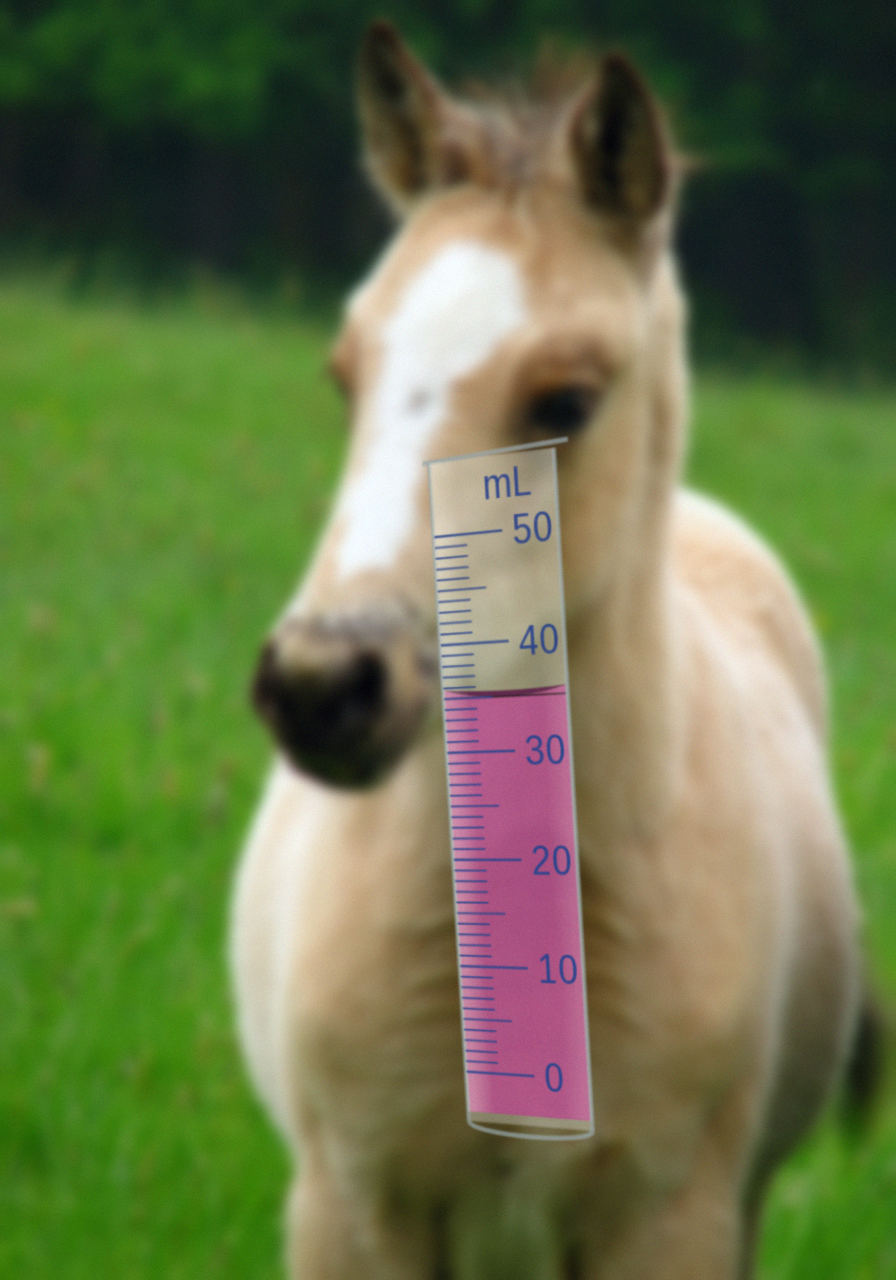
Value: 35,mL
